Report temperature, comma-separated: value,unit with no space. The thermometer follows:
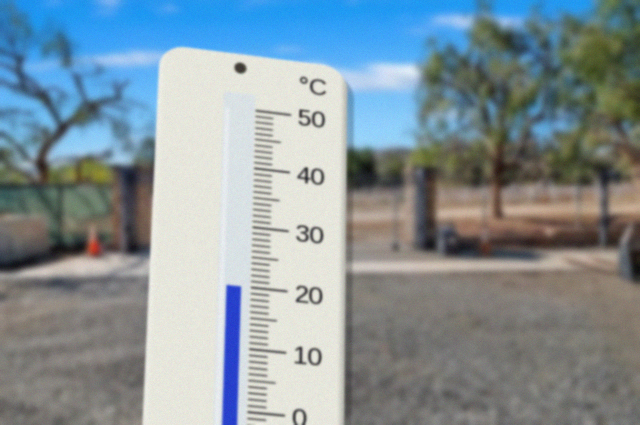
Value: 20,°C
